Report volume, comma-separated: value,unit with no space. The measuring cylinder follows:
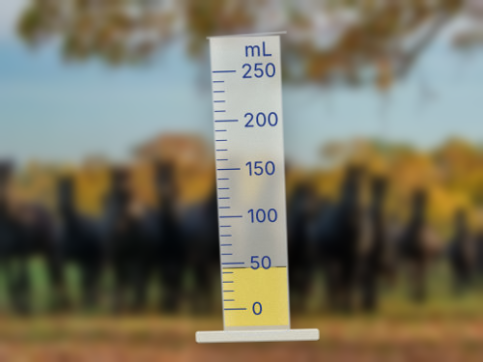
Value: 45,mL
